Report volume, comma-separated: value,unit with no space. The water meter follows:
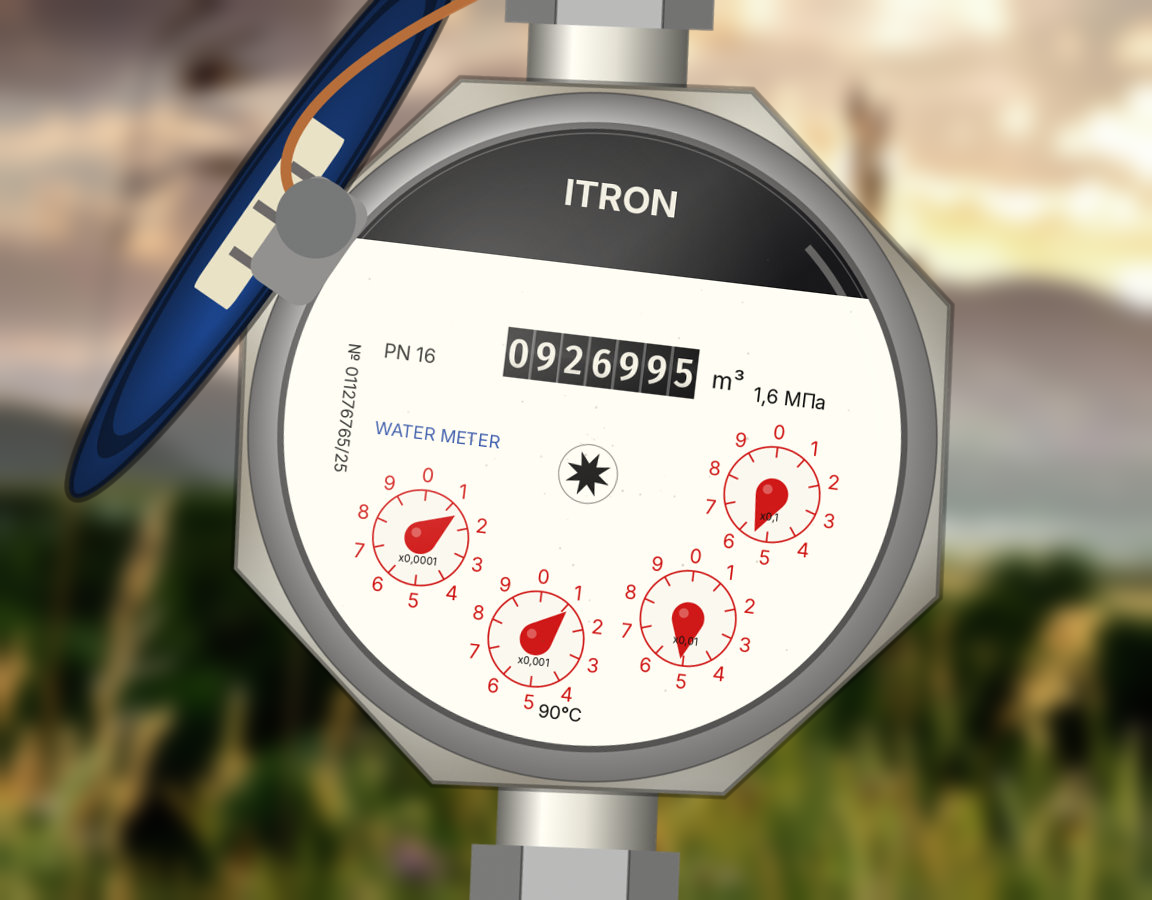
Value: 926995.5511,m³
